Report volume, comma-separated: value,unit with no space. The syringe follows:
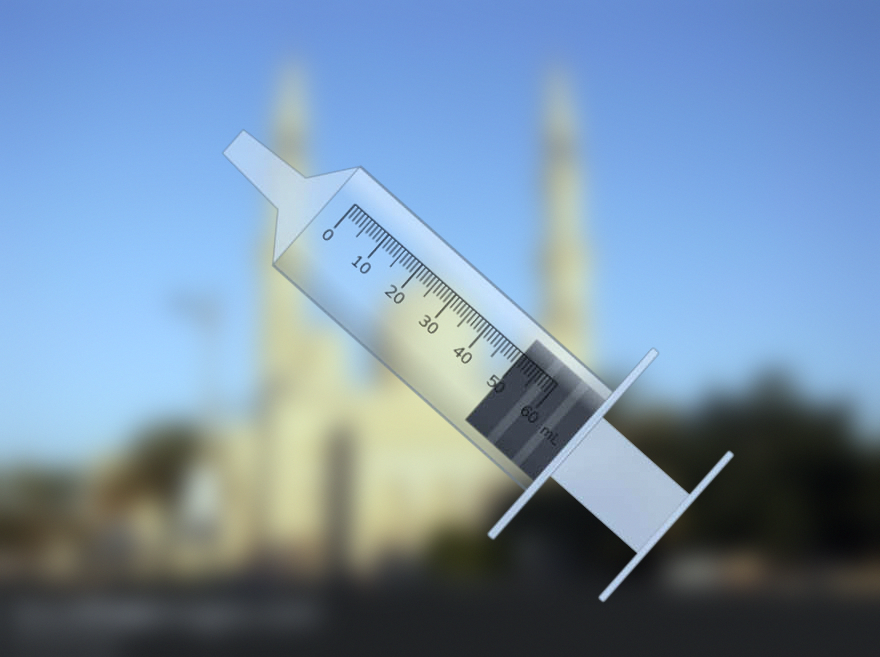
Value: 50,mL
